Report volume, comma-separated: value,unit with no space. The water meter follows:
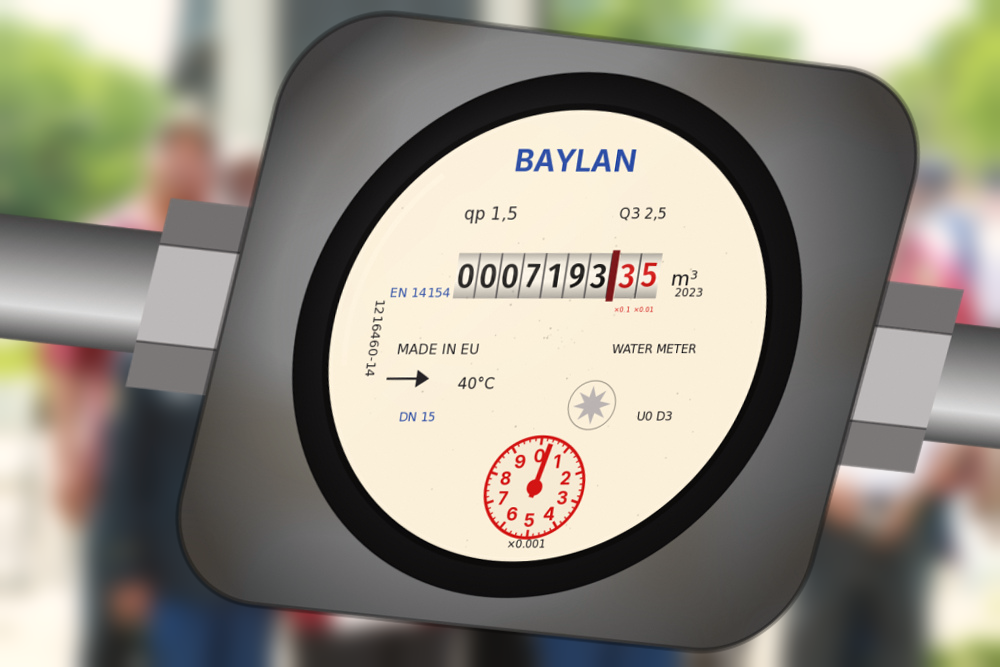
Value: 7193.350,m³
